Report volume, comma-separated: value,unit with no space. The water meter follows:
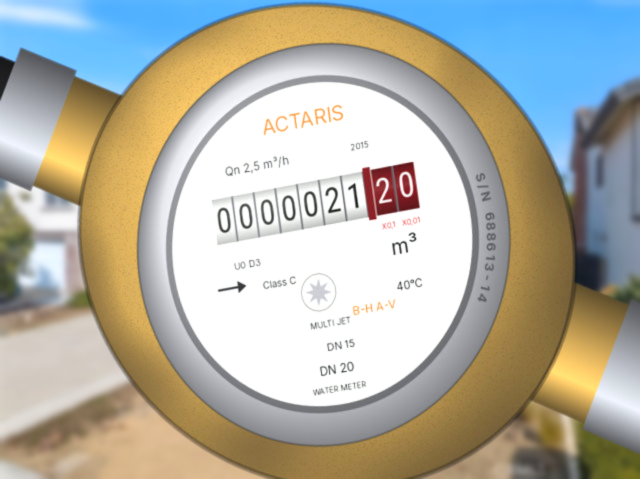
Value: 21.20,m³
